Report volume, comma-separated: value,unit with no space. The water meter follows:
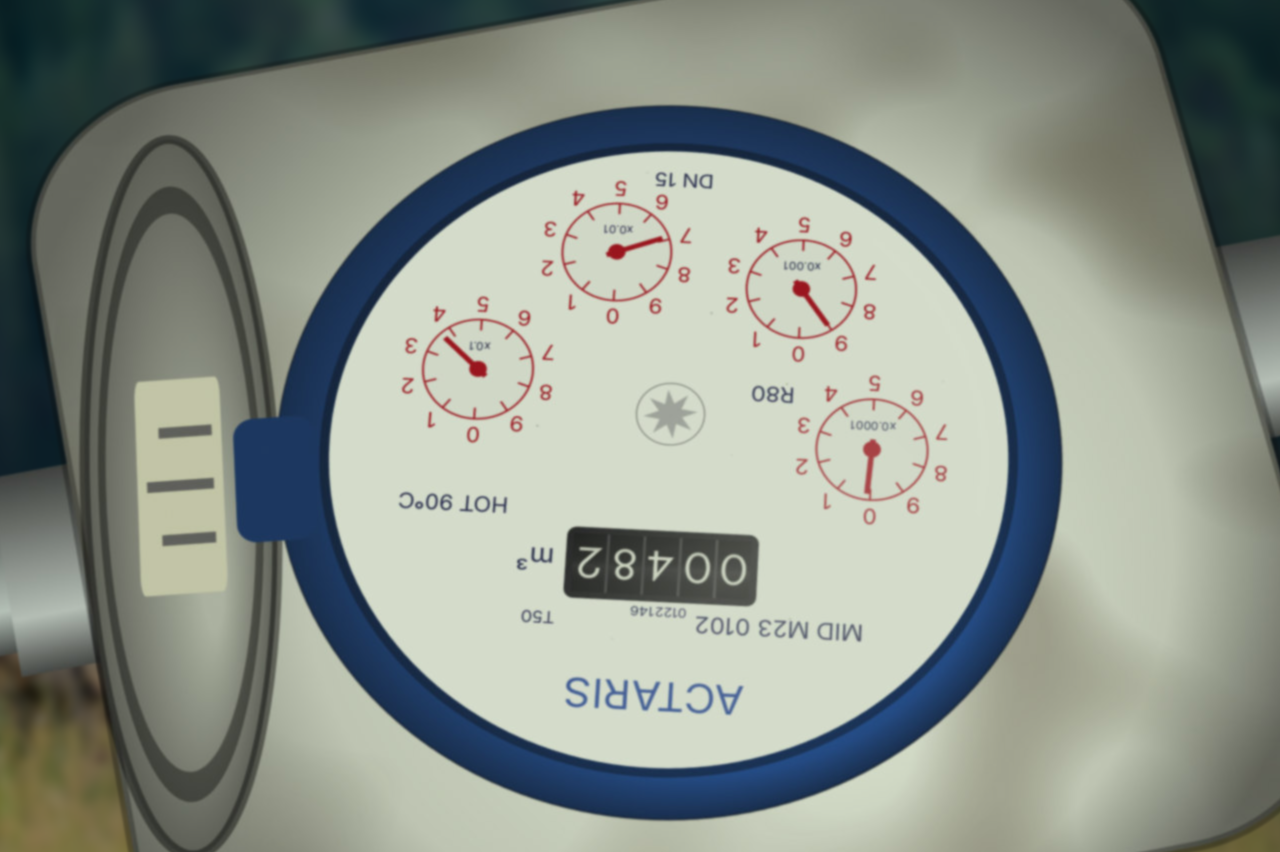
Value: 482.3690,m³
